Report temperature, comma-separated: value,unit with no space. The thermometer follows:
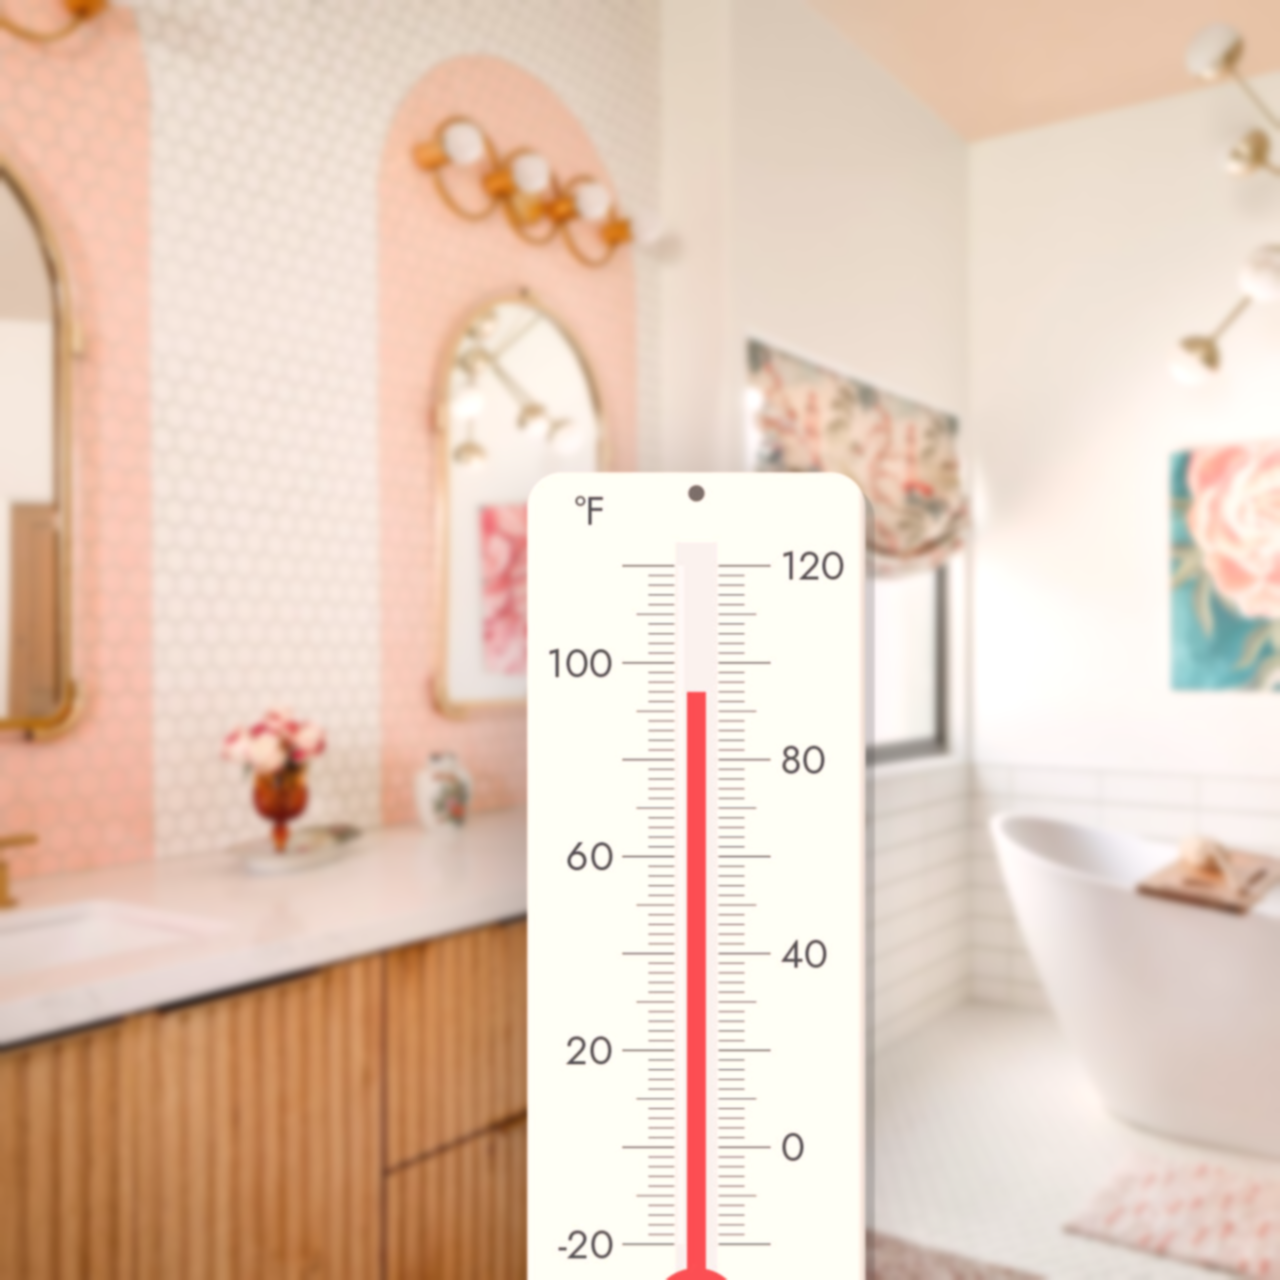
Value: 94,°F
